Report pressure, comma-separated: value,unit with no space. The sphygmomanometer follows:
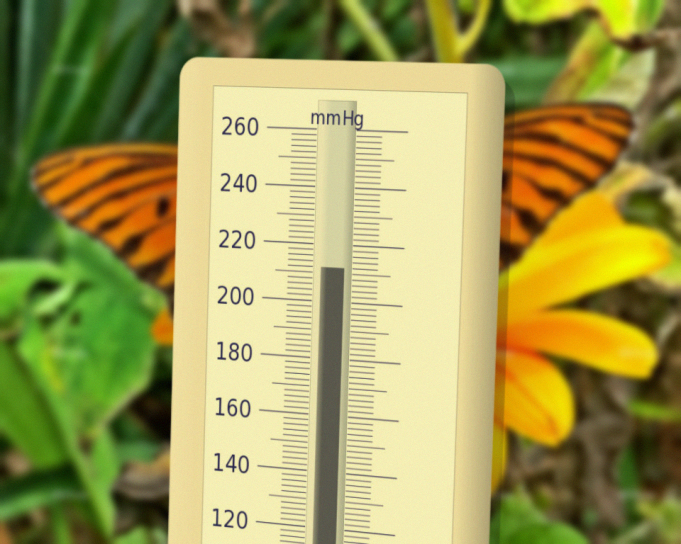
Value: 212,mmHg
